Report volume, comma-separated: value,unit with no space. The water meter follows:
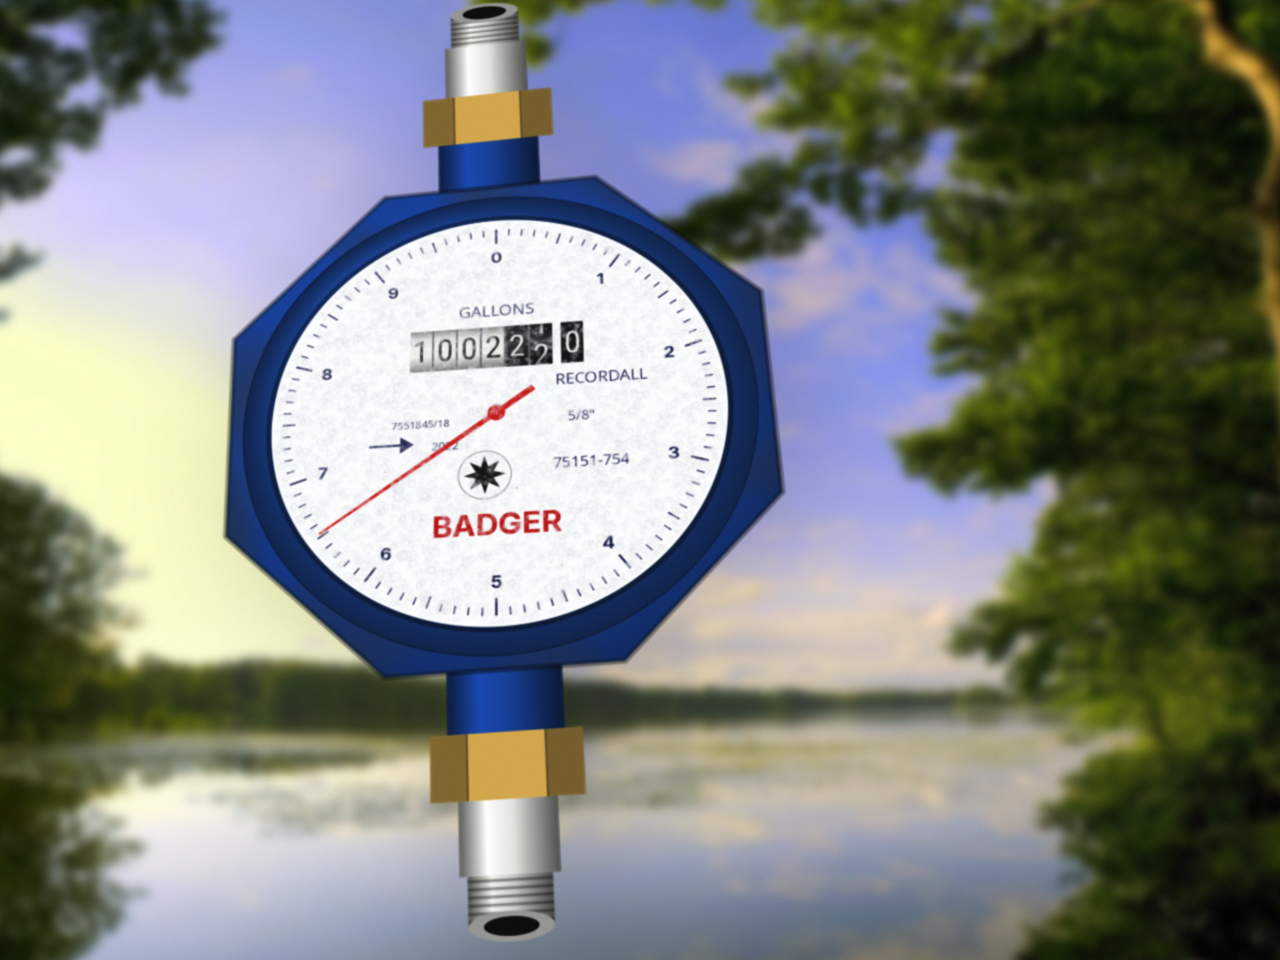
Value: 1002216.5,gal
